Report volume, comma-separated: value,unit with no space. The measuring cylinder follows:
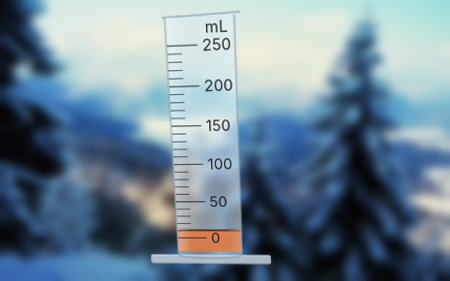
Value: 10,mL
